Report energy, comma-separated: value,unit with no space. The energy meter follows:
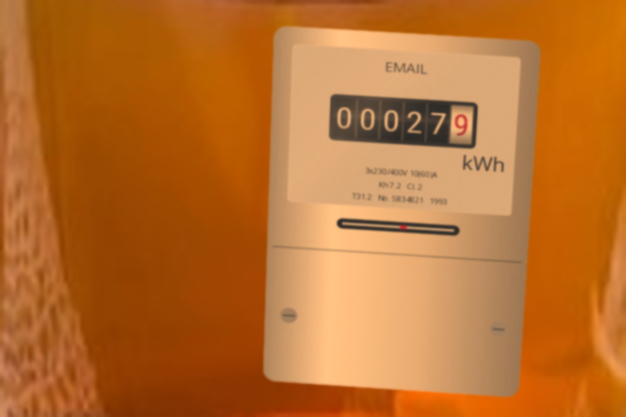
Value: 27.9,kWh
